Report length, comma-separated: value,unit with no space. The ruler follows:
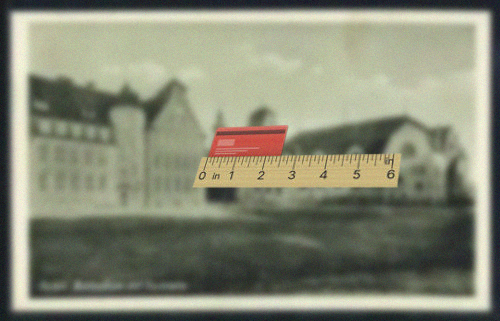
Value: 2.5,in
